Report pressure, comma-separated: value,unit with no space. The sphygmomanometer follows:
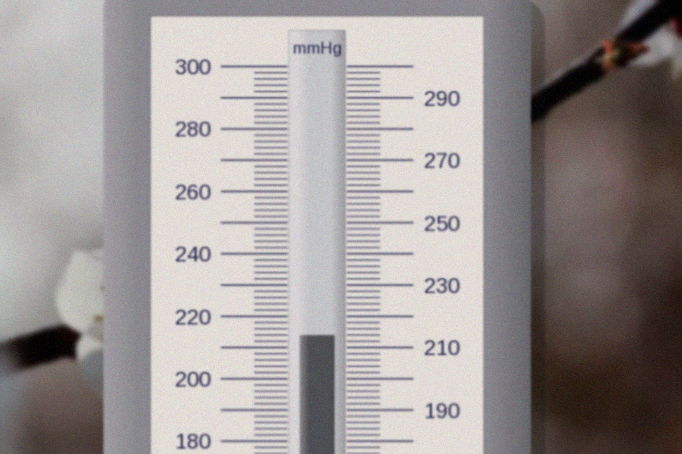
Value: 214,mmHg
